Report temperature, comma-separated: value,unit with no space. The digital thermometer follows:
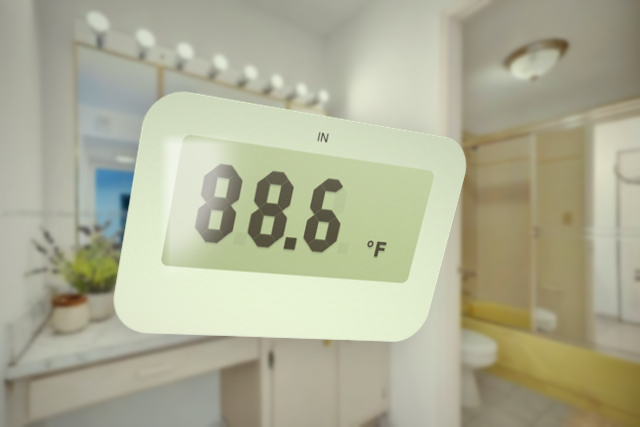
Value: 88.6,°F
